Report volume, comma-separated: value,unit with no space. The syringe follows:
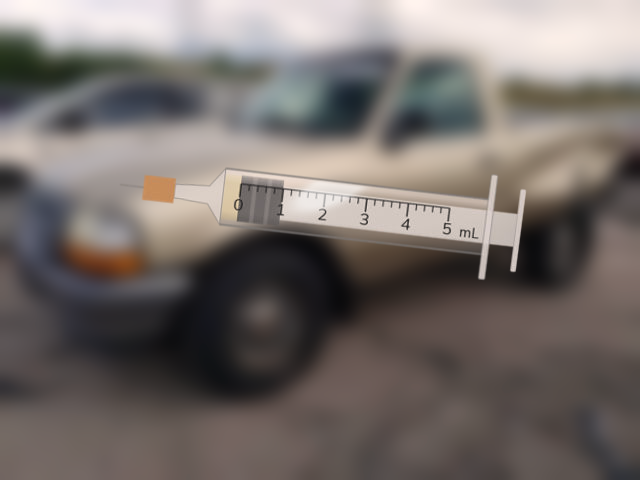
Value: 0,mL
